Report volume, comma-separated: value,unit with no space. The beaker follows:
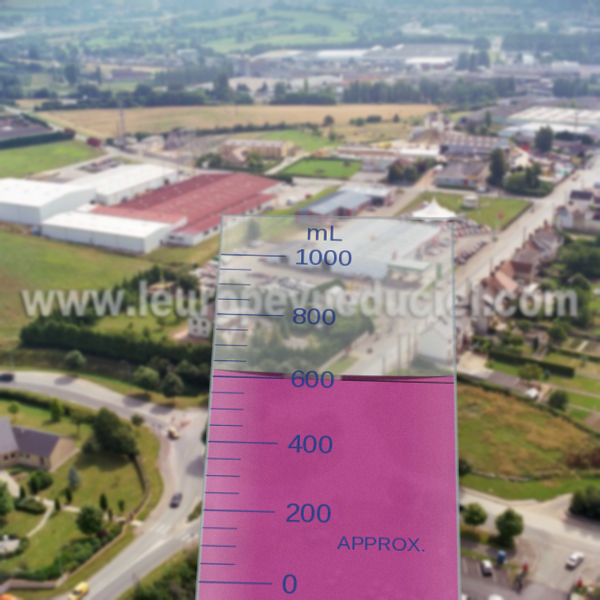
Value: 600,mL
